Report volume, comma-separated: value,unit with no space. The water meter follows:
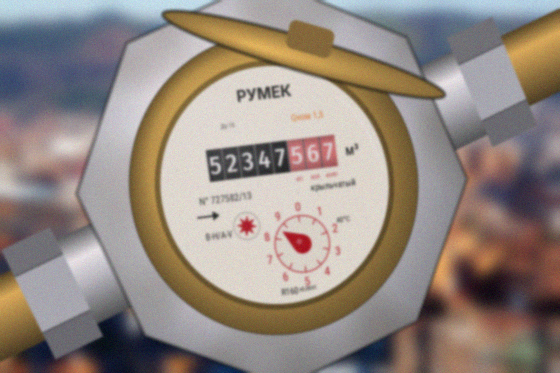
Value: 52347.5678,m³
